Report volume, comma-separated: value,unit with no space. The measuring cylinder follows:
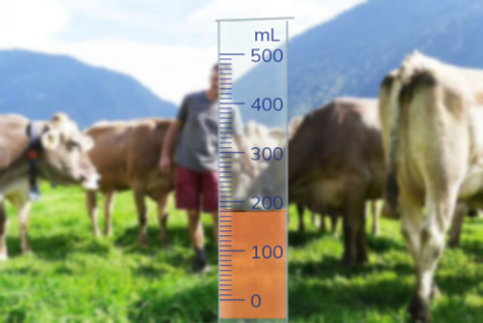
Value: 180,mL
